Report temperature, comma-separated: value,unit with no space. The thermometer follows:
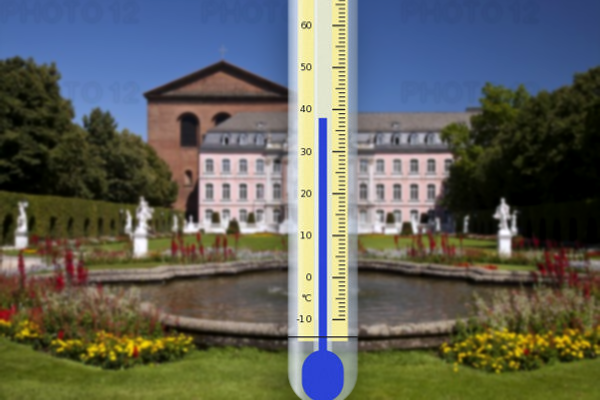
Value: 38,°C
